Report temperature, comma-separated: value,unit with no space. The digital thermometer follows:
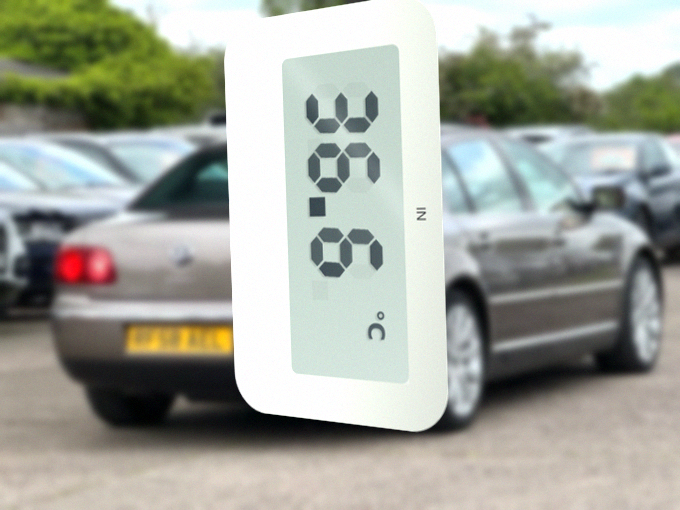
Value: 36.6,°C
